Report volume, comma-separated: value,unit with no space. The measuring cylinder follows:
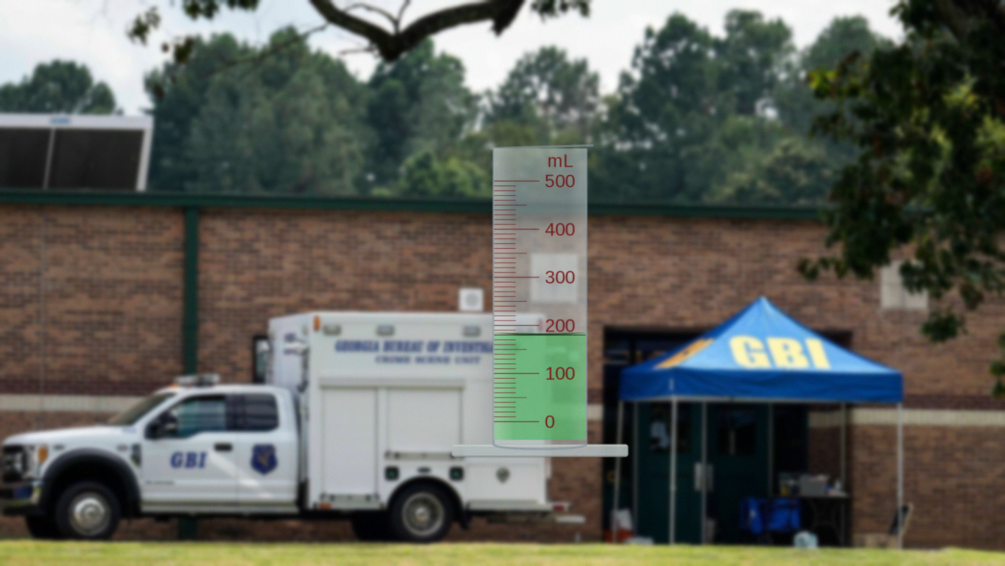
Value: 180,mL
